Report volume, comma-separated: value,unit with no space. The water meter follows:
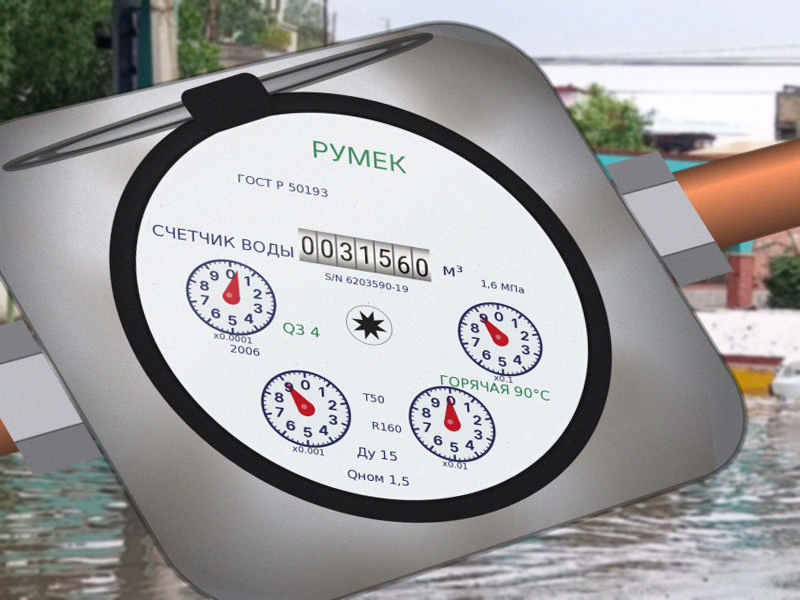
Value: 31559.8990,m³
